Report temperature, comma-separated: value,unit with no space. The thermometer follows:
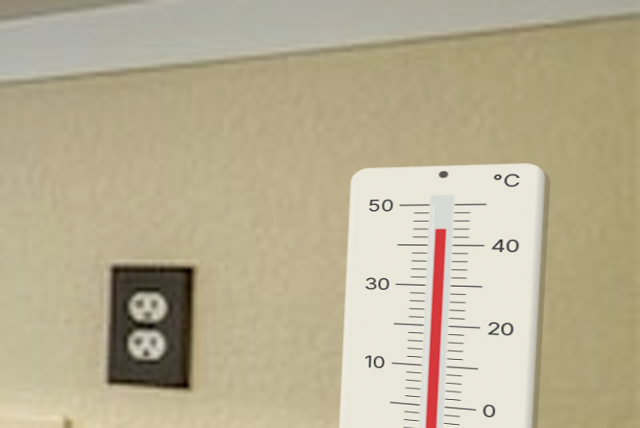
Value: 44,°C
